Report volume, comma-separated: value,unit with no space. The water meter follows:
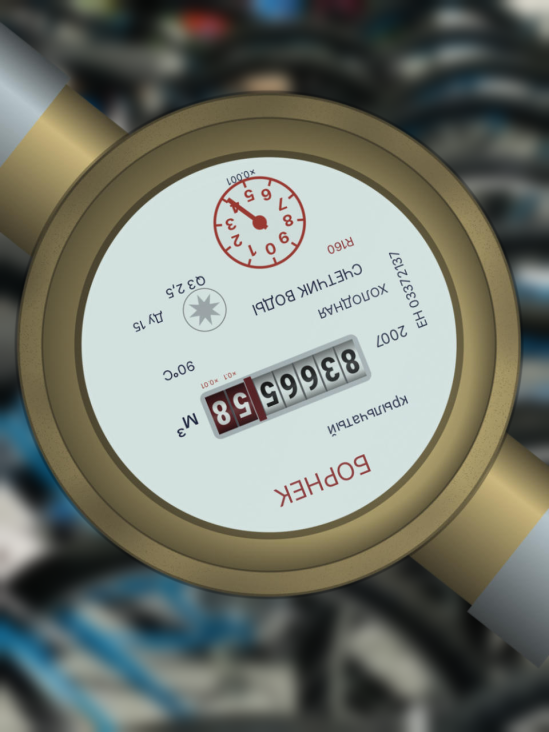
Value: 83665.584,m³
